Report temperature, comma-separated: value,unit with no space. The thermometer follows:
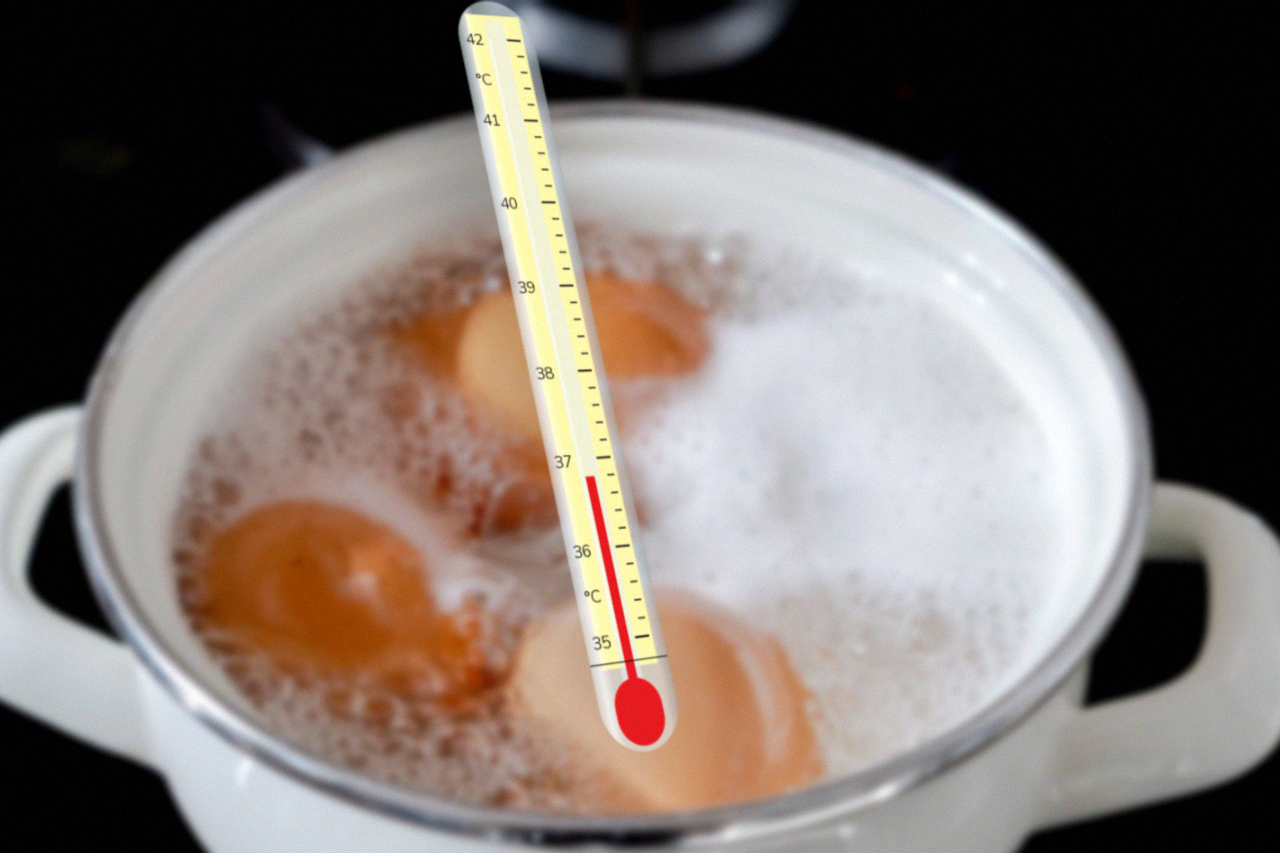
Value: 36.8,°C
